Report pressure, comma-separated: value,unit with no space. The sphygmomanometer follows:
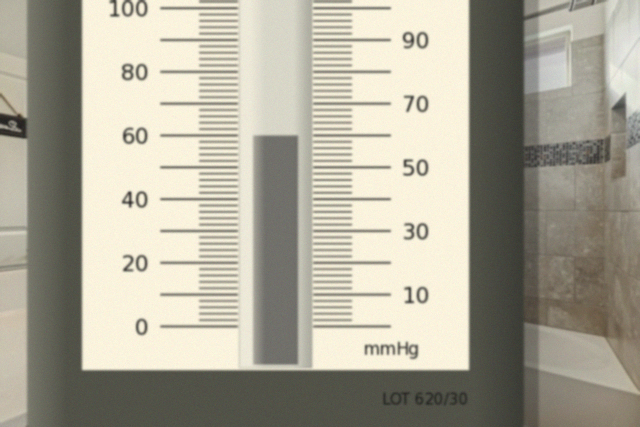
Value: 60,mmHg
